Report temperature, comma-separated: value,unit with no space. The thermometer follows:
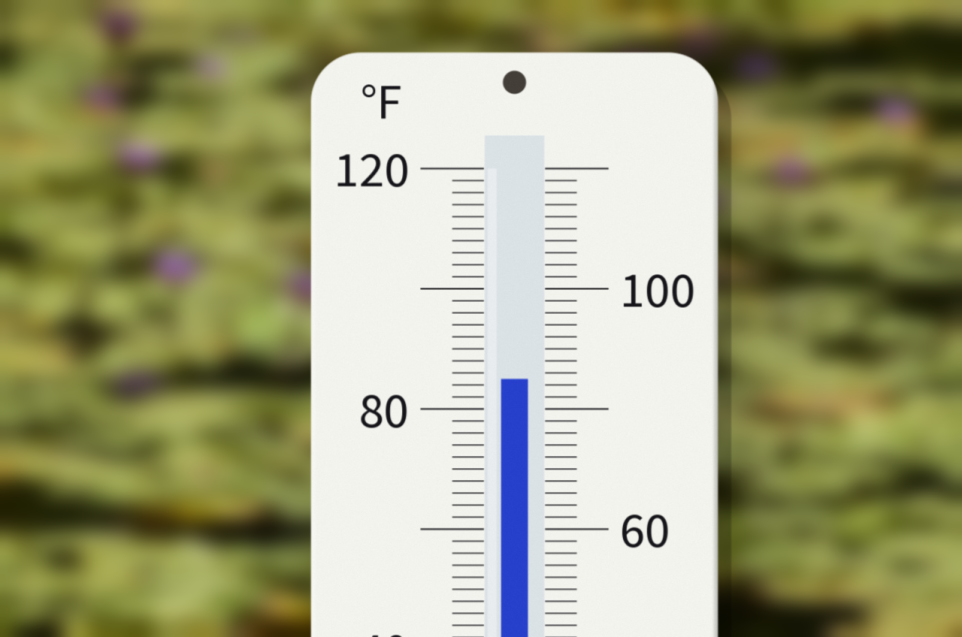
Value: 85,°F
